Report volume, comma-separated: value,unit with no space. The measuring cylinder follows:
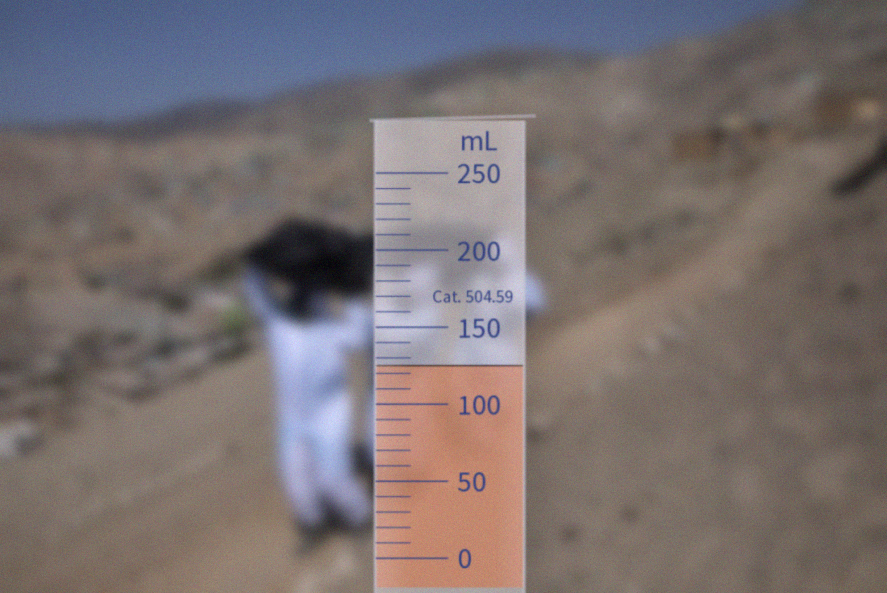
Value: 125,mL
